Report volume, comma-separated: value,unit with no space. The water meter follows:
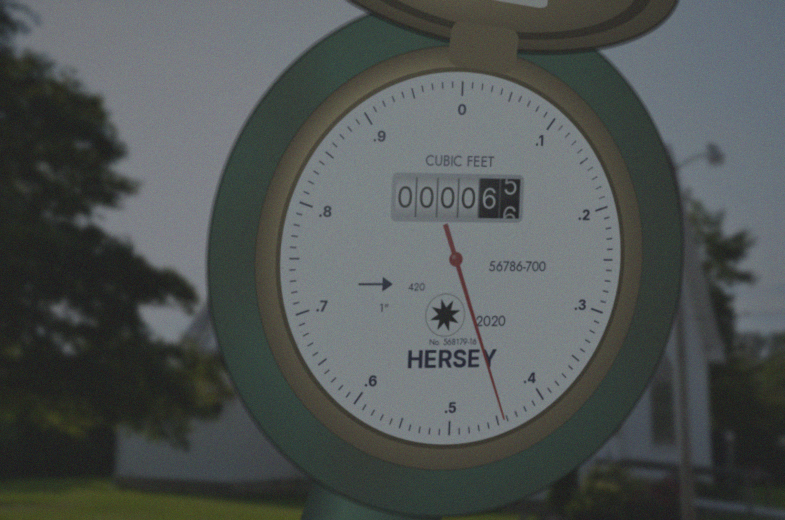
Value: 65.44,ft³
